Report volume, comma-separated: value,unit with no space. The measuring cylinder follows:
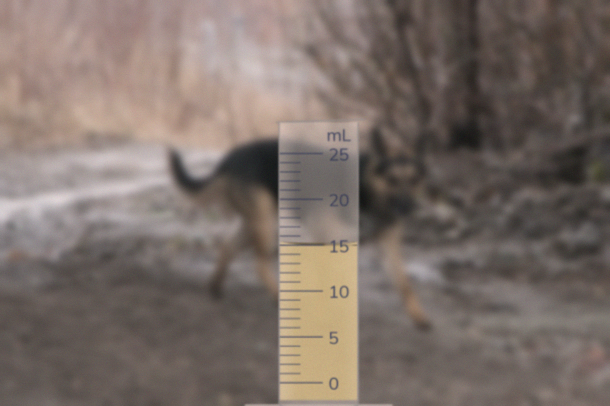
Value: 15,mL
